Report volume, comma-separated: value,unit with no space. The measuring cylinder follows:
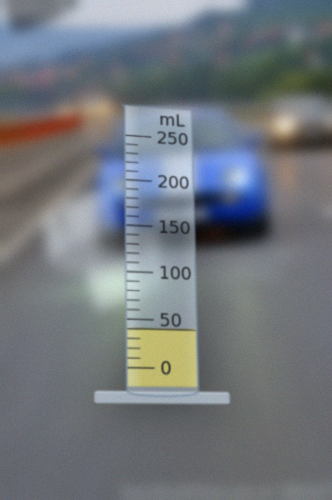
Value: 40,mL
